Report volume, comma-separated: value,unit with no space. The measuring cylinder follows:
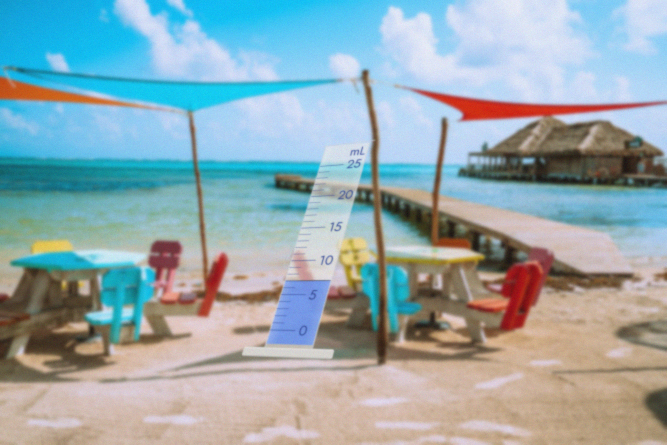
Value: 7,mL
